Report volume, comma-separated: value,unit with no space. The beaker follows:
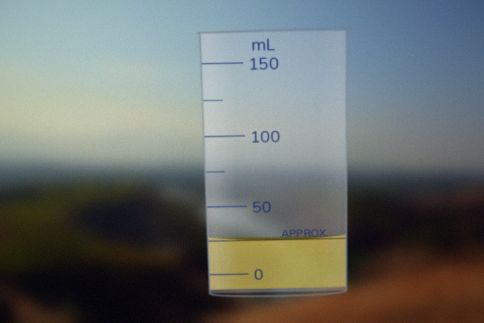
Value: 25,mL
